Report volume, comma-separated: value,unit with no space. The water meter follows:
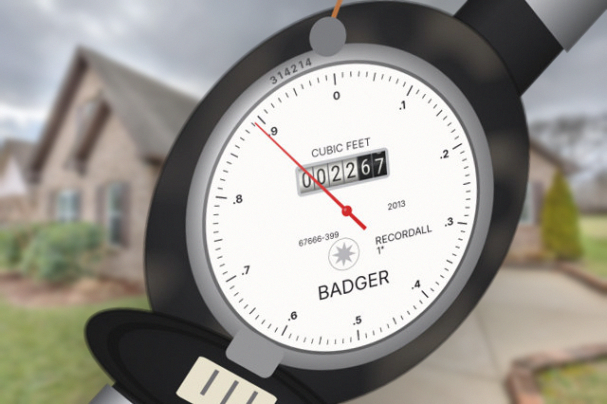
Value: 2266.89,ft³
